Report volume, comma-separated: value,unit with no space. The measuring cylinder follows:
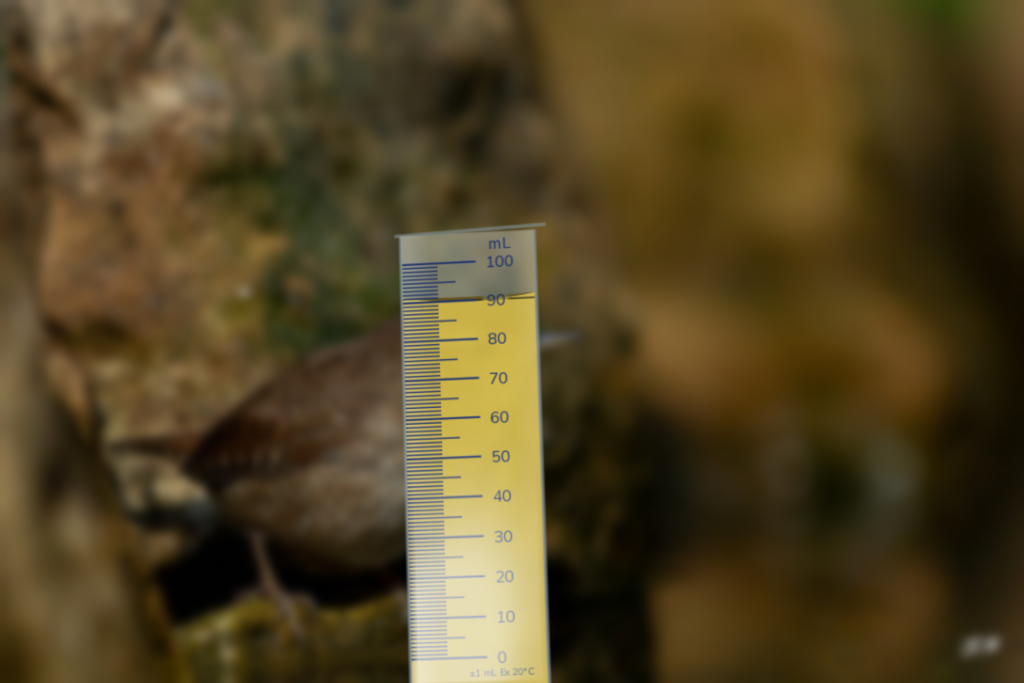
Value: 90,mL
